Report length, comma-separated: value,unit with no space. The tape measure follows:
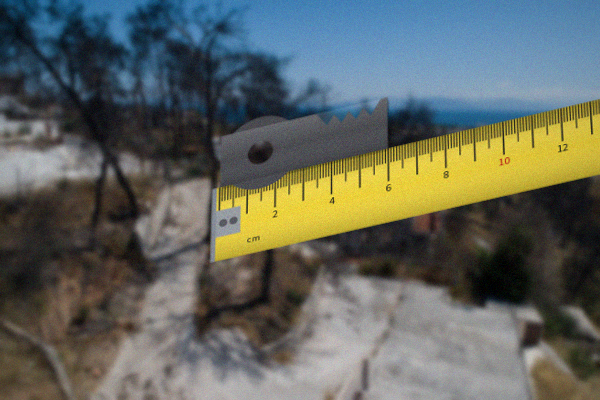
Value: 6,cm
